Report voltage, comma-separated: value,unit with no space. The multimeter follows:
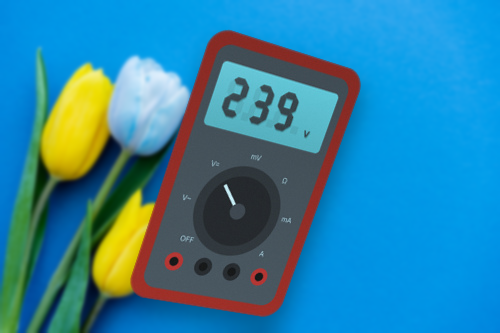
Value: 239,V
